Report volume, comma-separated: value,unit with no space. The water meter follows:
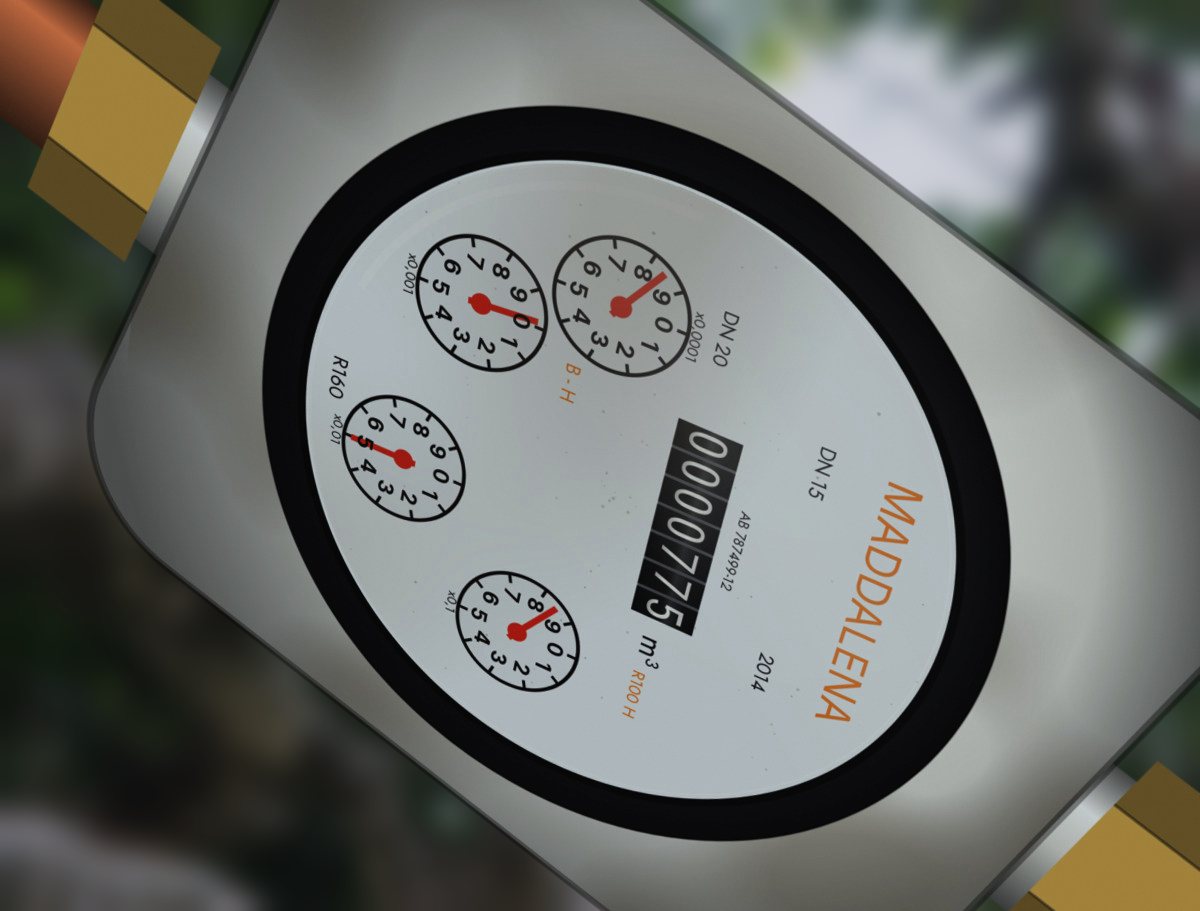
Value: 775.8498,m³
